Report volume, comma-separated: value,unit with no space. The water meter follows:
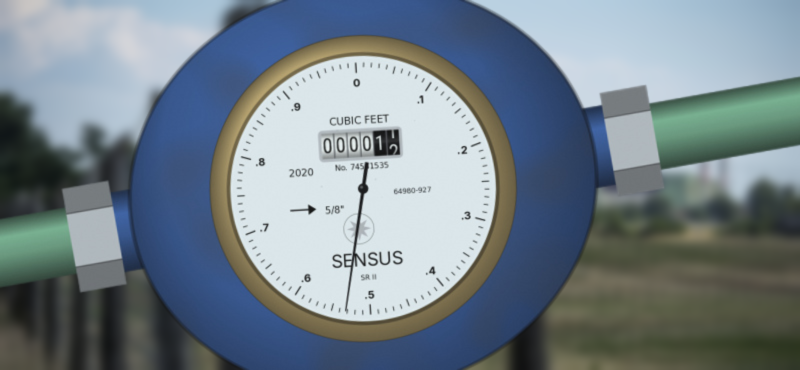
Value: 11.53,ft³
